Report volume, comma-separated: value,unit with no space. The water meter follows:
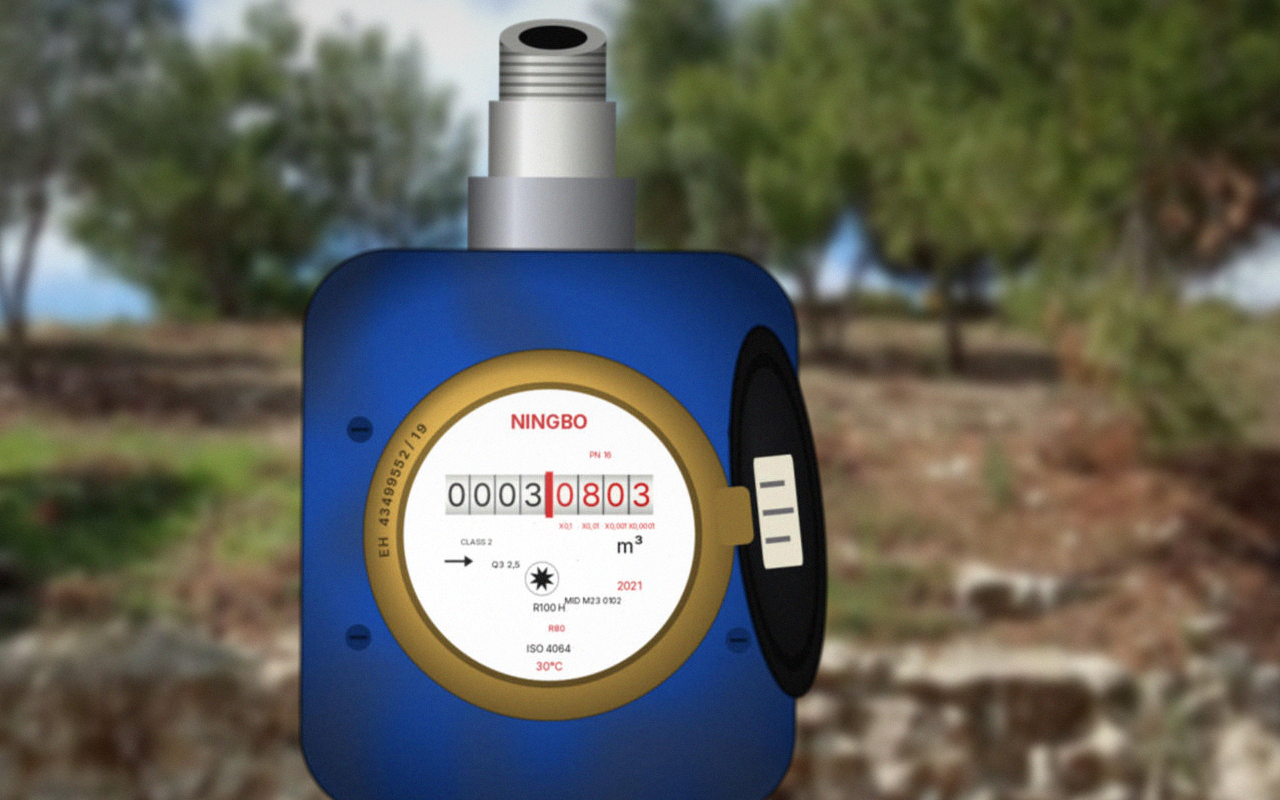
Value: 3.0803,m³
